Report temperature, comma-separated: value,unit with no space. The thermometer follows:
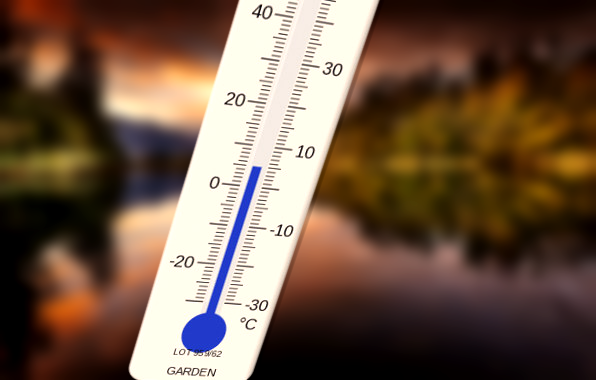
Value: 5,°C
